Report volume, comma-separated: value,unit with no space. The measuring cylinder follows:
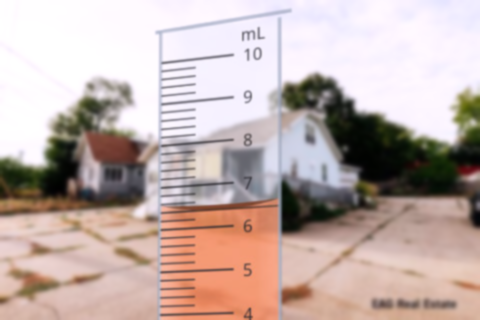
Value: 6.4,mL
